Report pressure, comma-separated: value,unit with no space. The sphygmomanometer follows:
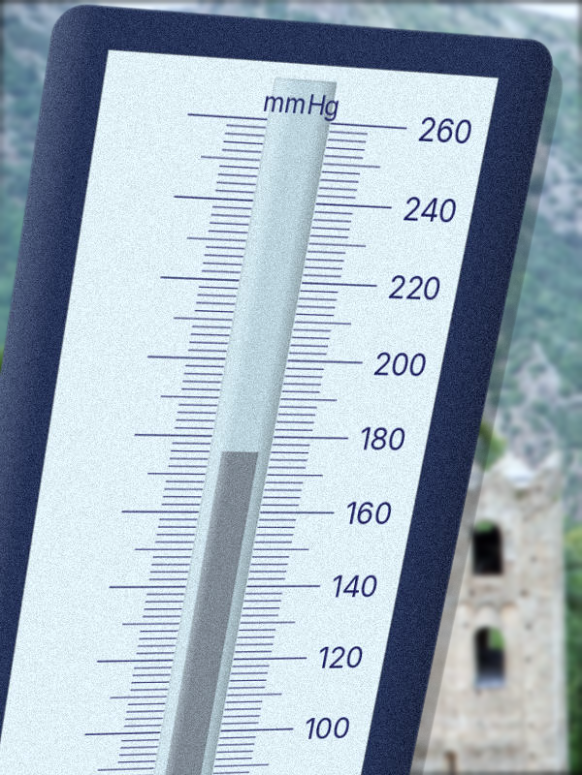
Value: 176,mmHg
